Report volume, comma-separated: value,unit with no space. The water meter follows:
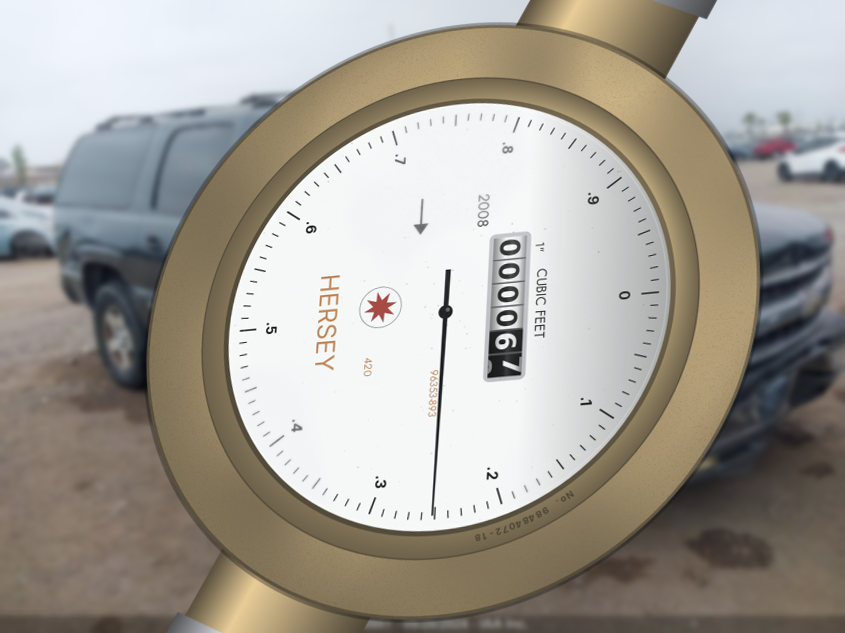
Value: 67.25,ft³
